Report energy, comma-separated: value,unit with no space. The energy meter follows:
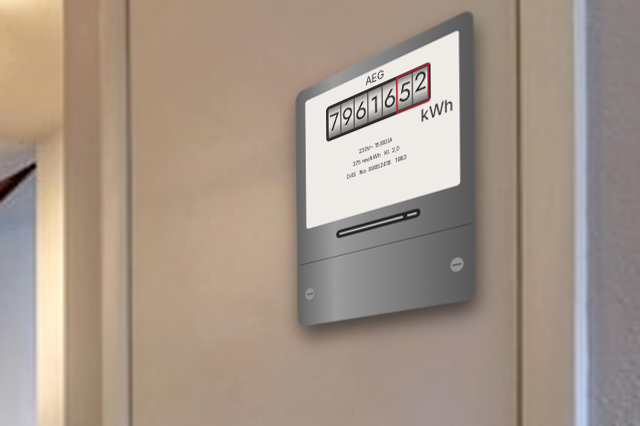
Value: 79616.52,kWh
